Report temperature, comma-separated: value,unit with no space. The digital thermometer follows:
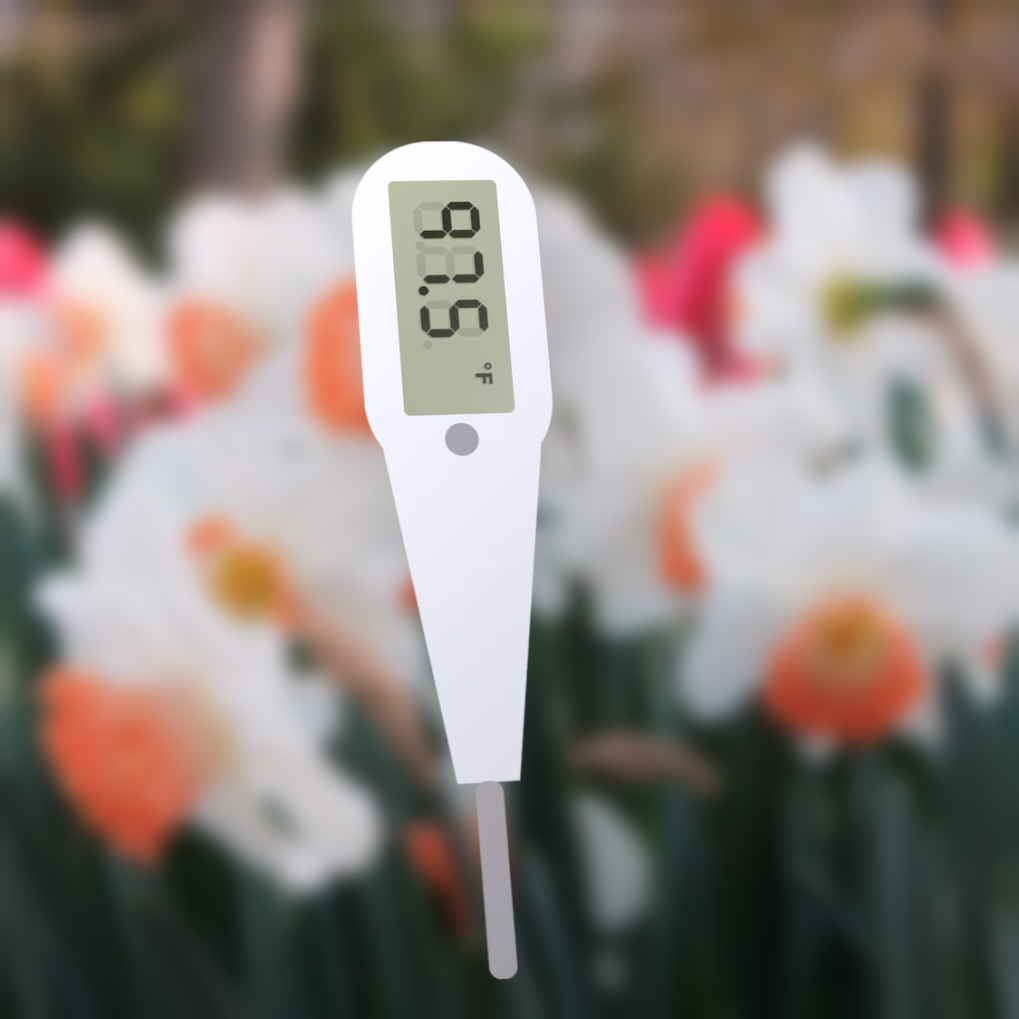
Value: 97.5,°F
